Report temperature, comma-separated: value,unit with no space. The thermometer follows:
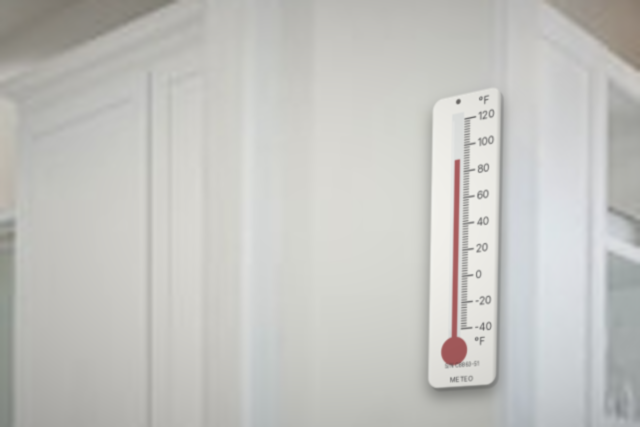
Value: 90,°F
